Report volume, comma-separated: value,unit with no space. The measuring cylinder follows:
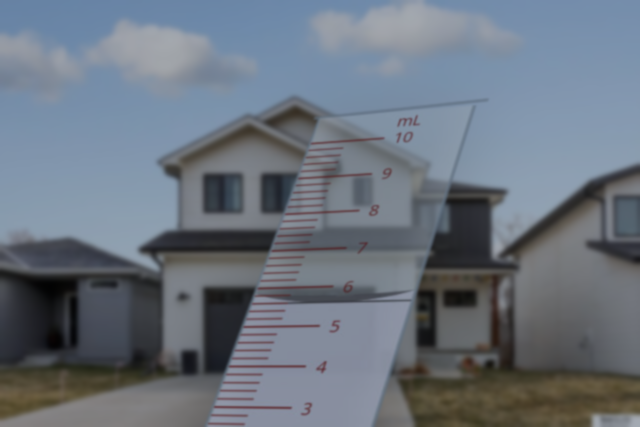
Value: 5.6,mL
